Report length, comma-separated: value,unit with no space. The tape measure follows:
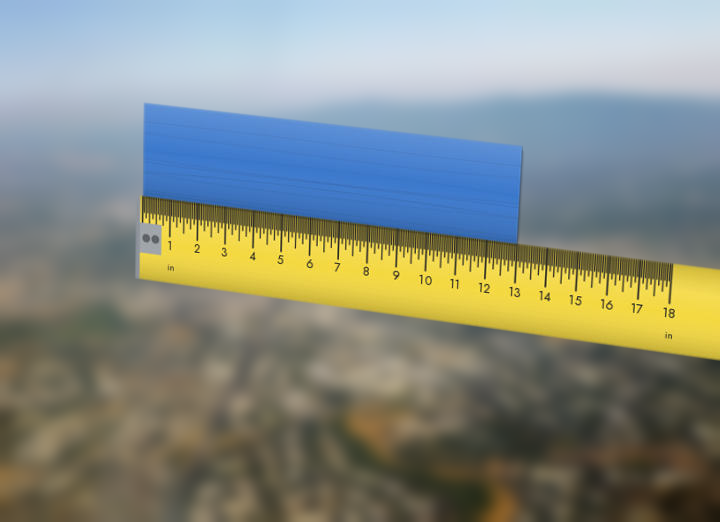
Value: 13,in
